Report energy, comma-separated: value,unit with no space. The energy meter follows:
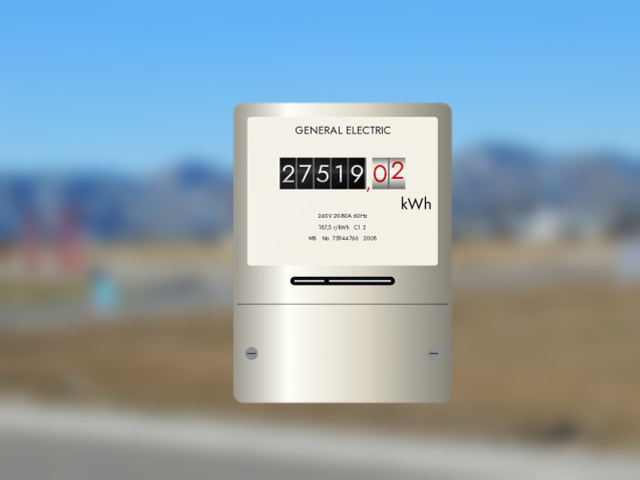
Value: 27519.02,kWh
